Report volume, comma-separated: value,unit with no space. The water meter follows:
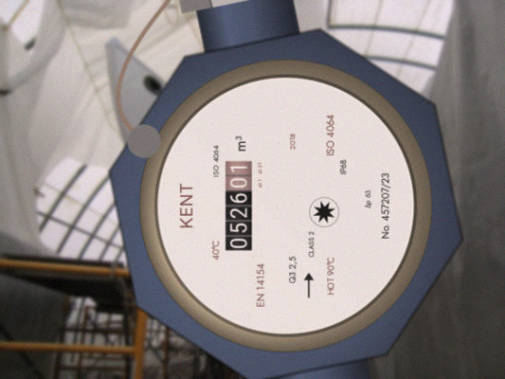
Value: 526.01,m³
